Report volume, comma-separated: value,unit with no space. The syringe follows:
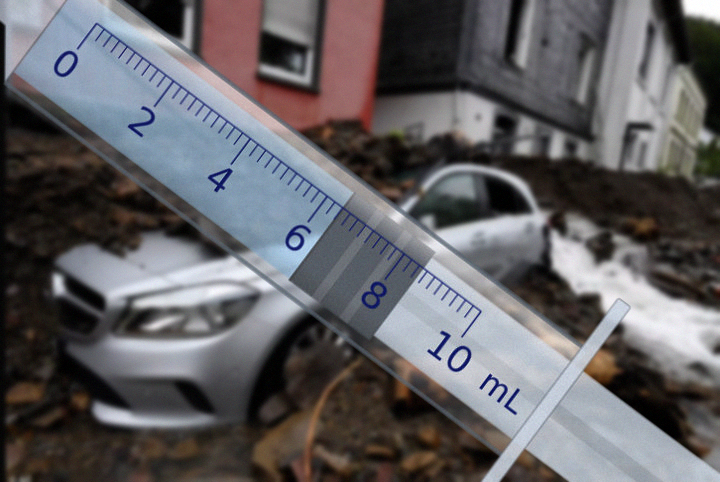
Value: 6.4,mL
